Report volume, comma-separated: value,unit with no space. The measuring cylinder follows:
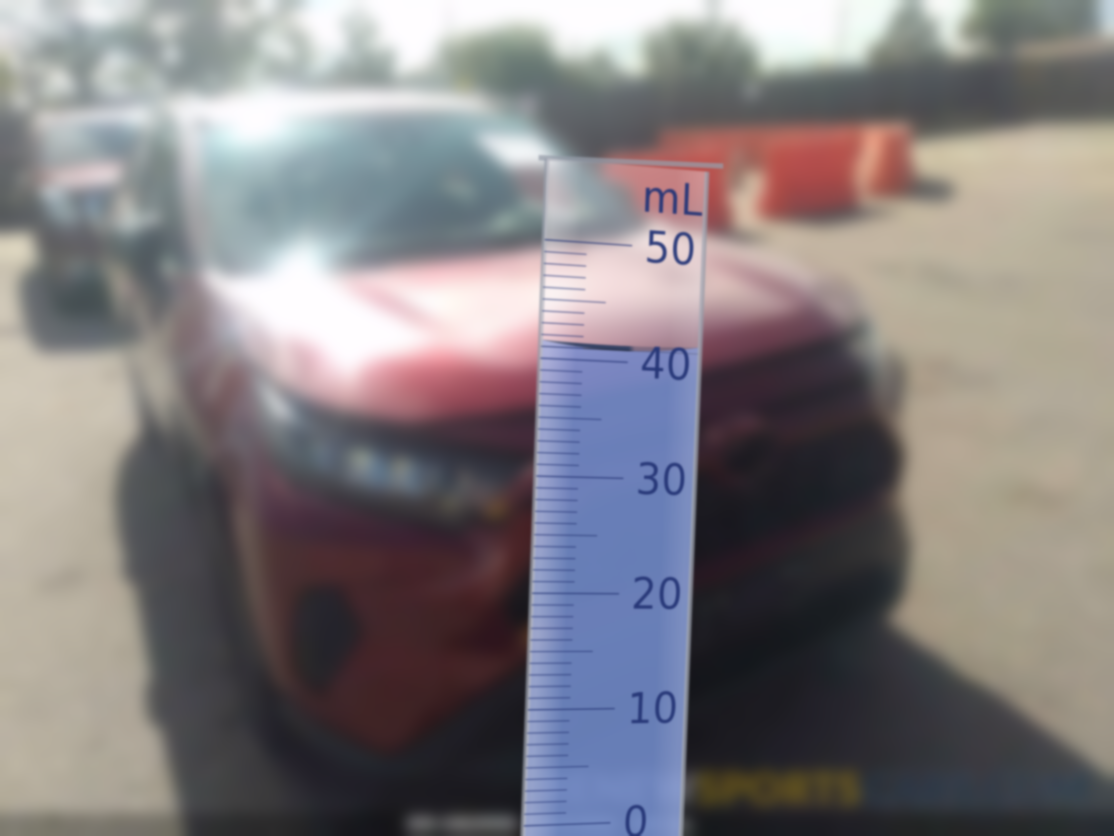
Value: 41,mL
